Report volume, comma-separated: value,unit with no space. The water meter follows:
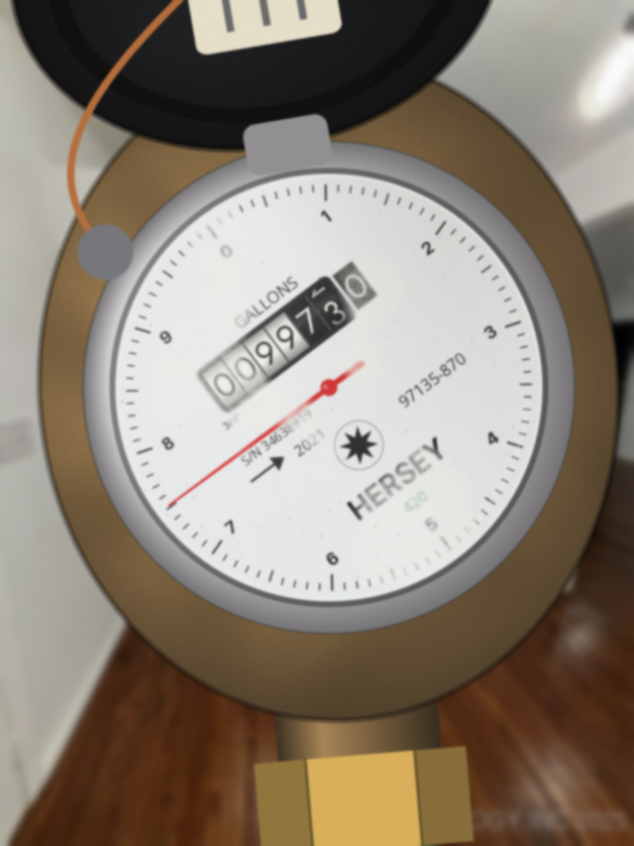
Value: 99727.5,gal
